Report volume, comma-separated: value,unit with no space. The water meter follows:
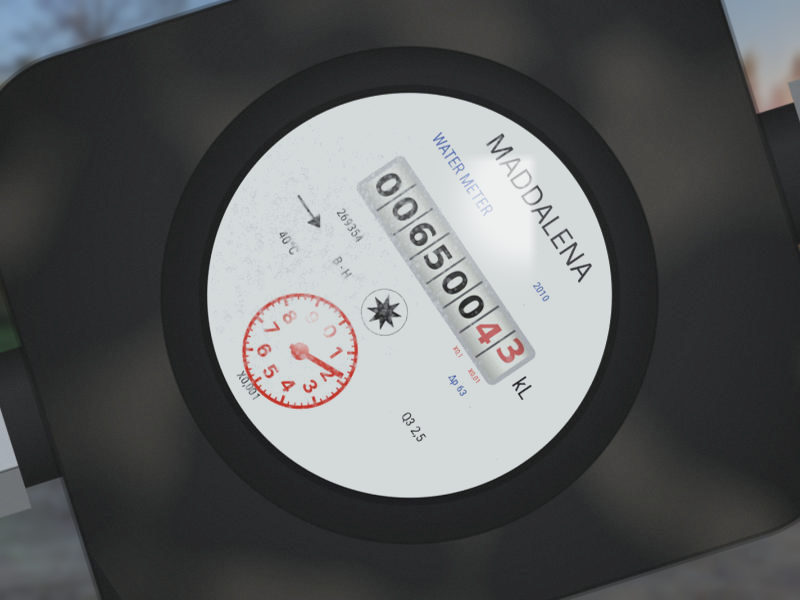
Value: 6500.431,kL
